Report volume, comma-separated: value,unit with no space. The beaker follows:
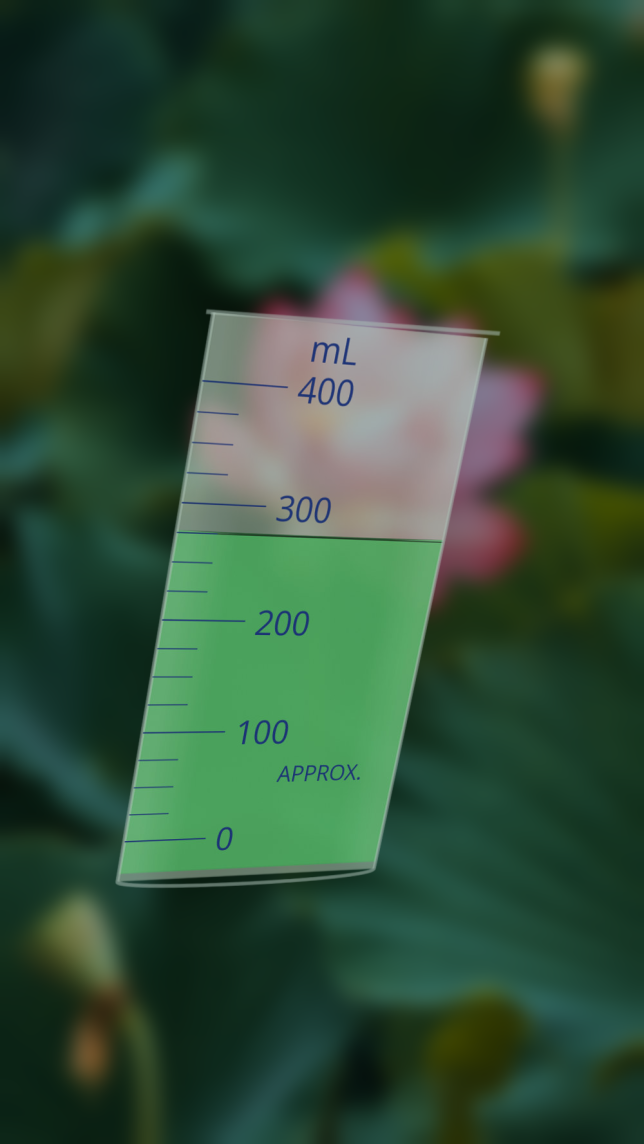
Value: 275,mL
